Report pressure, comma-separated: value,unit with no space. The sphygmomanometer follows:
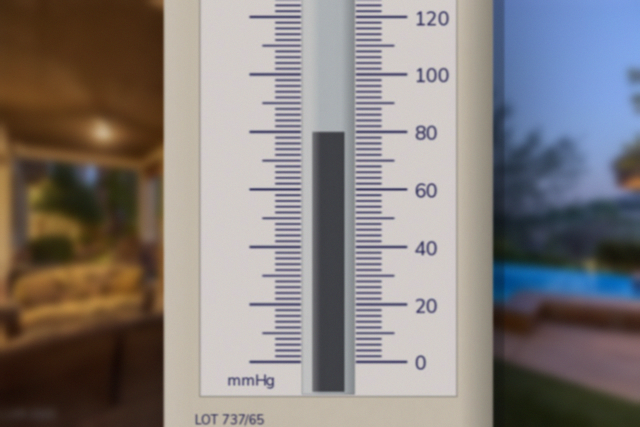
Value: 80,mmHg
